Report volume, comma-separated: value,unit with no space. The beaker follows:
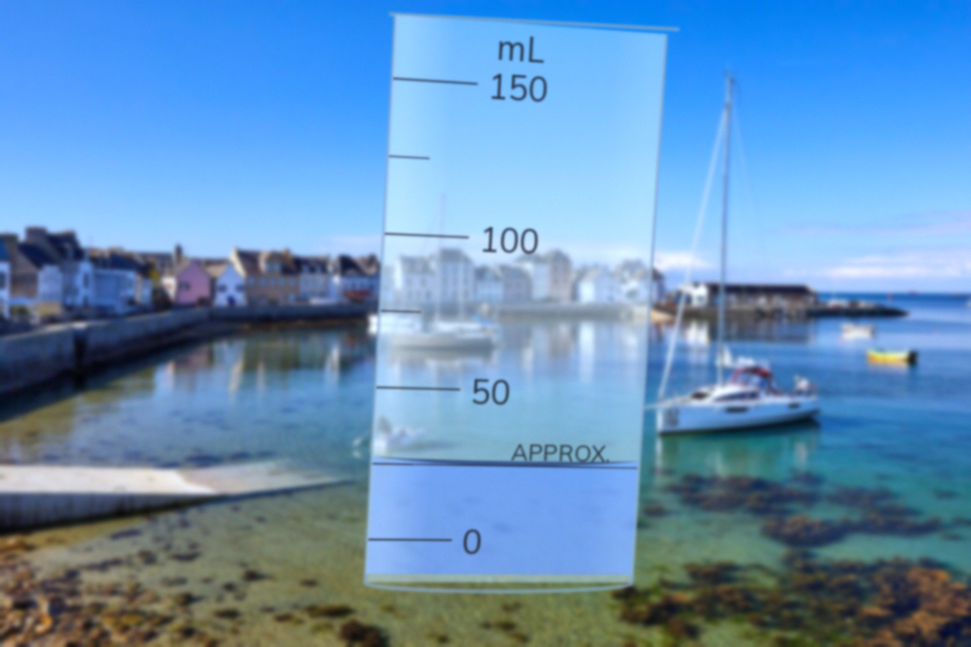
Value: 25,mL
